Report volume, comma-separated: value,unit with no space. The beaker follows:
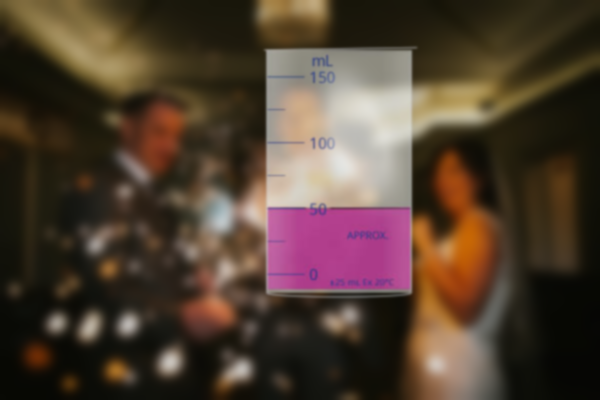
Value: 50,mL
